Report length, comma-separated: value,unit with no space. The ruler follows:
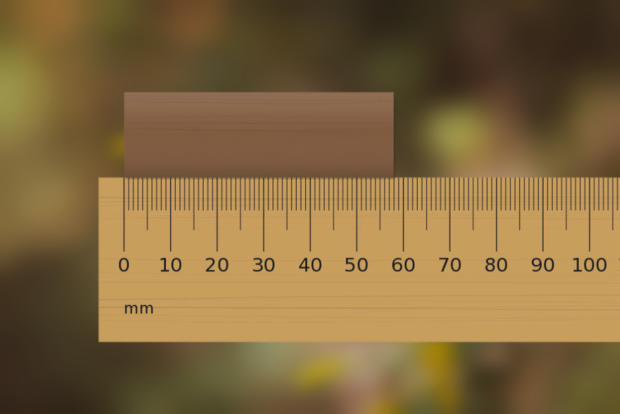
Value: 58,mm
